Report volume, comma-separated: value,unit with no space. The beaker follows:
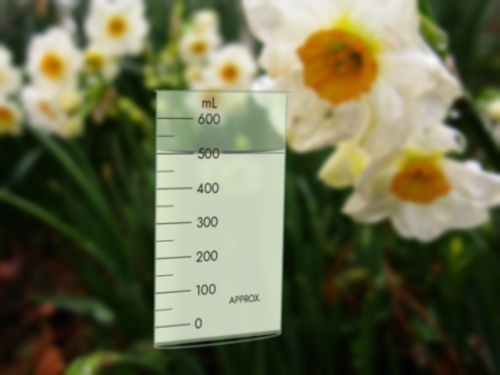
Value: 500,mL
